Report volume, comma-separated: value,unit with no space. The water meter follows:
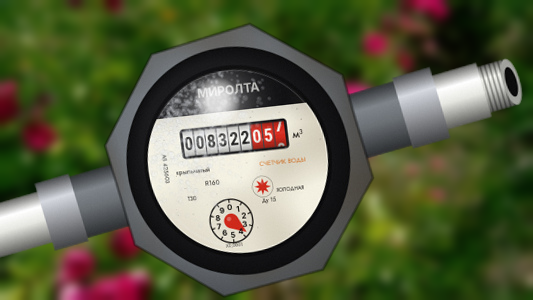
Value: 8322.0573,m³
